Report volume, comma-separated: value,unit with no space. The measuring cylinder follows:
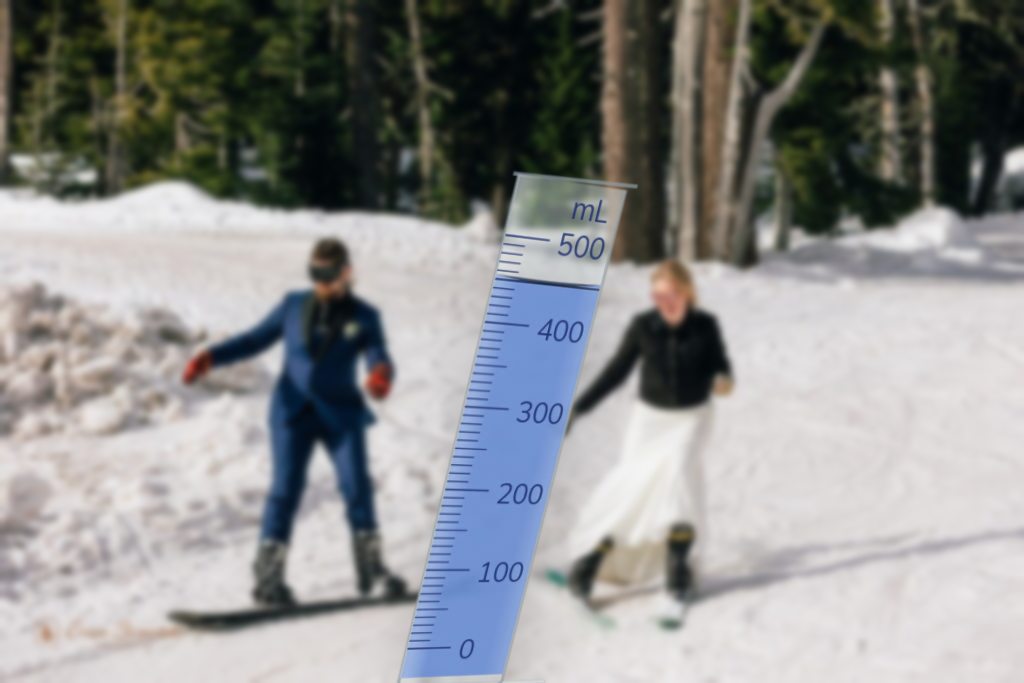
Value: 450,mL
